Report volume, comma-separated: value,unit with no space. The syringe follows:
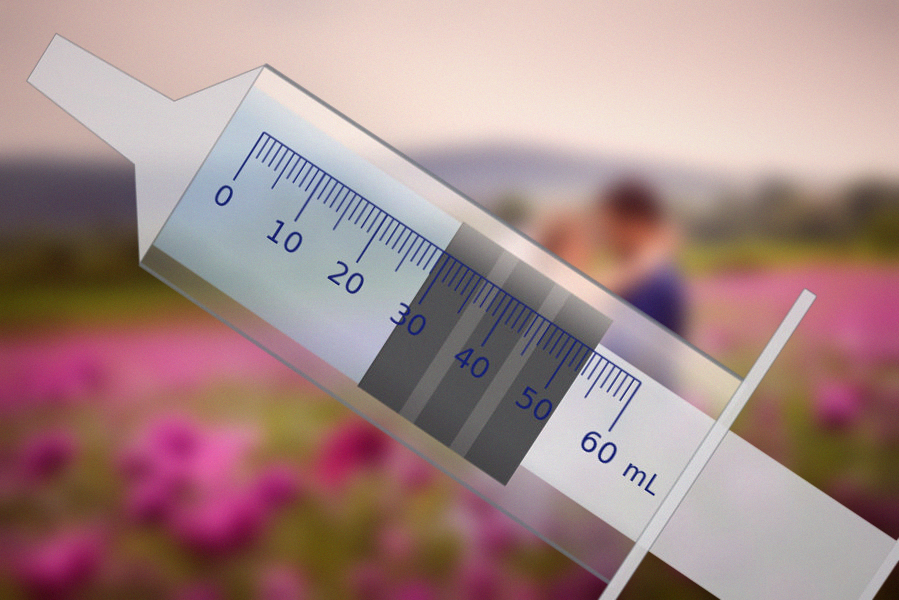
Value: 29,mL
